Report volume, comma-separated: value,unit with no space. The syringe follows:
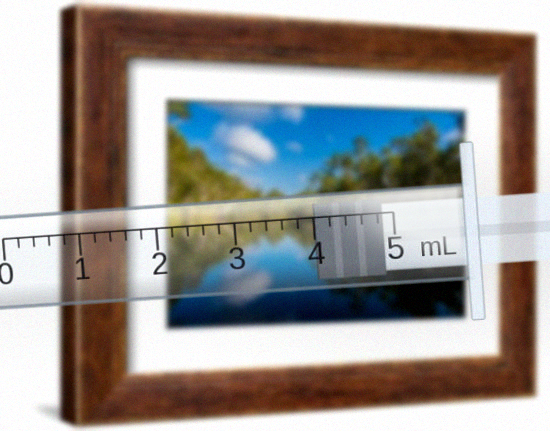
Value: 4,mL
